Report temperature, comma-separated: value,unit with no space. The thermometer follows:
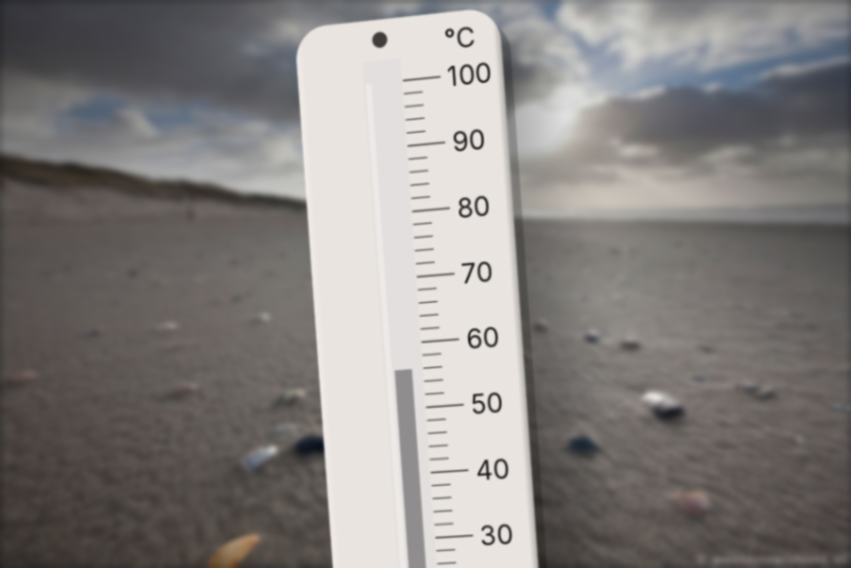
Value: 56,°C
